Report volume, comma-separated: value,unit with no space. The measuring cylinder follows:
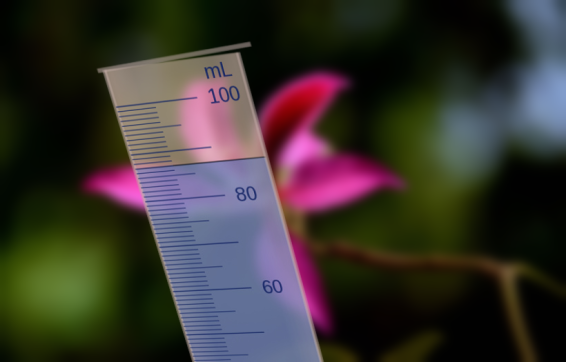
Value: 87,mL
